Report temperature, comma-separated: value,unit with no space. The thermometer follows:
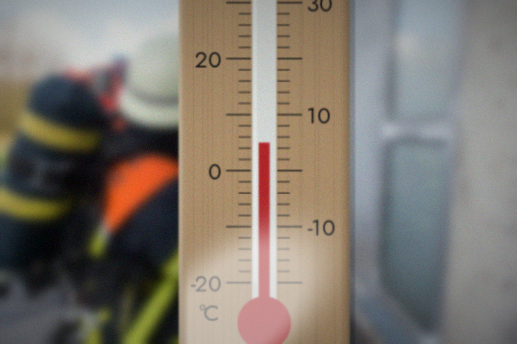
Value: 5,°C
